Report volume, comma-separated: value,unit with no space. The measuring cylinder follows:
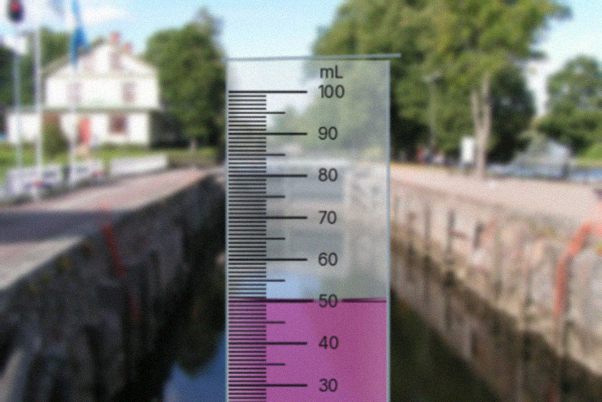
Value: 50,mL
